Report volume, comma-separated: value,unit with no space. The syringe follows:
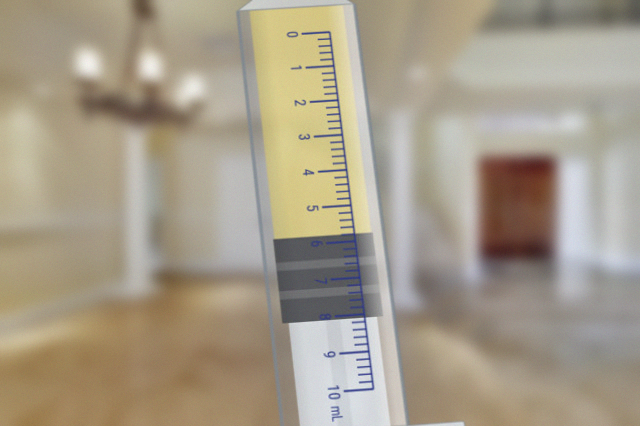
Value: 5.8,mL
